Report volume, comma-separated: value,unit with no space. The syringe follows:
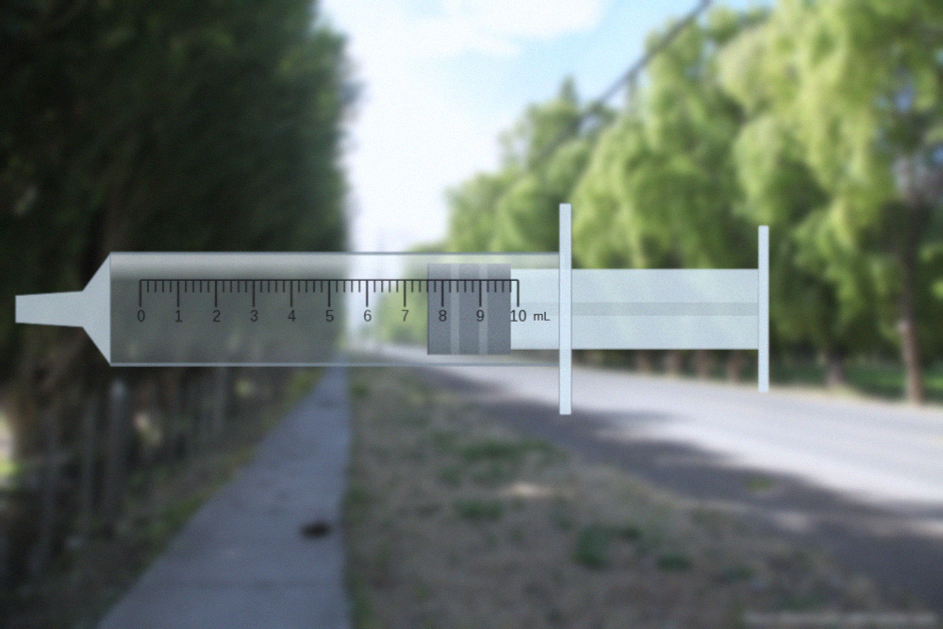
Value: 7.6,mL
